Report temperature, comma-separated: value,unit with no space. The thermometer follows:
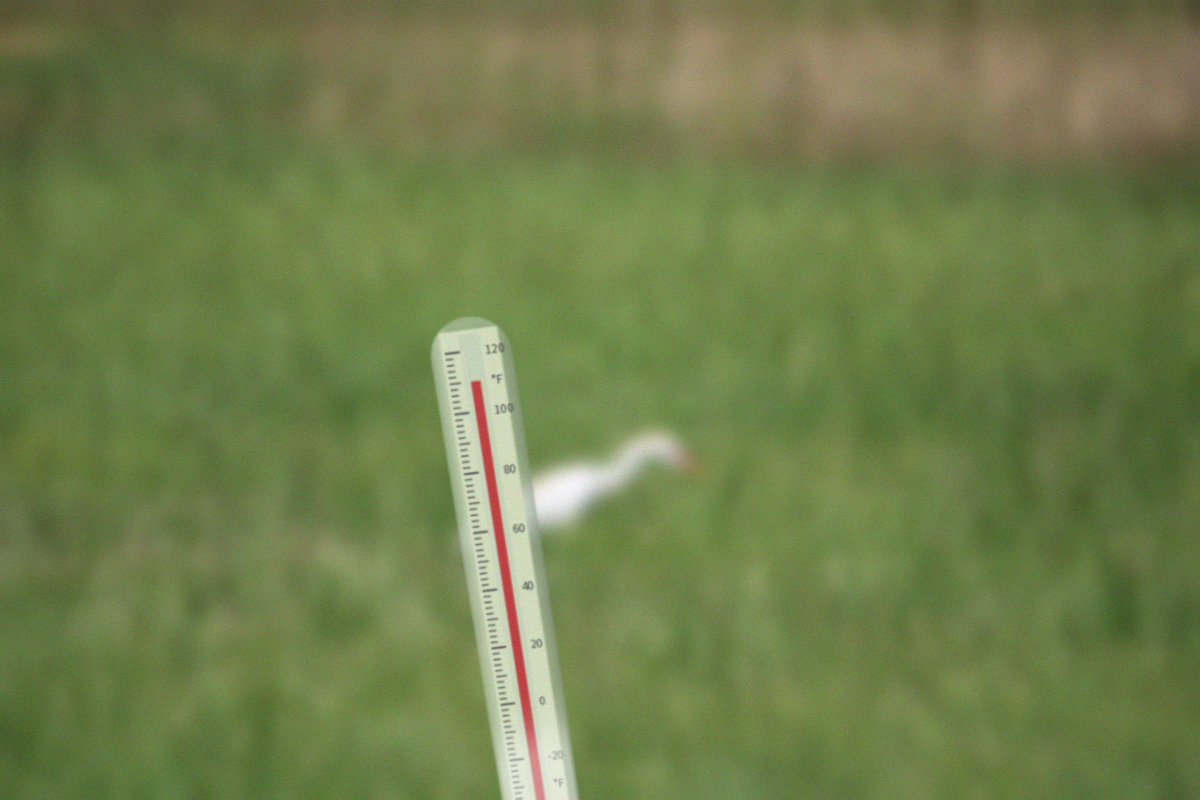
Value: 110,°F
